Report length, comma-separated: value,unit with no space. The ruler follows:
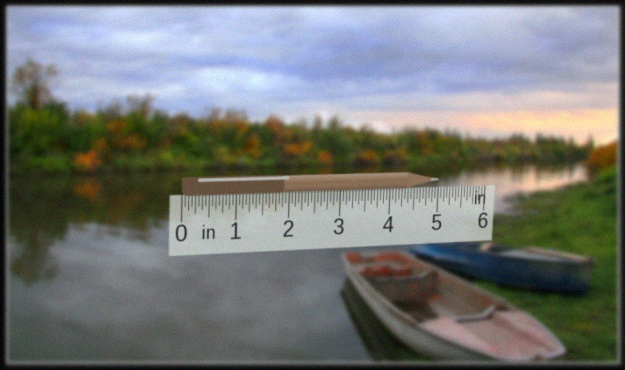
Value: 5,in
